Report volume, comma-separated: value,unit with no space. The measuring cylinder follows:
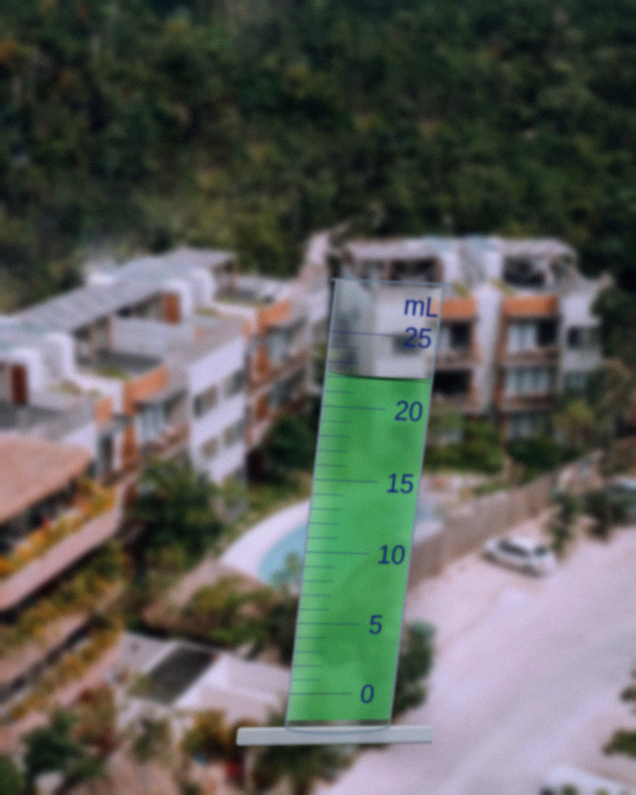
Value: 22,mL
